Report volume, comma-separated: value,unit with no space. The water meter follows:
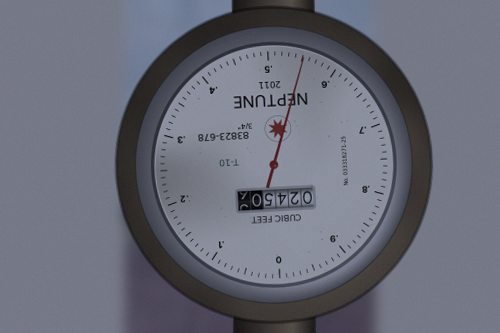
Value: 24505.55,ft³
